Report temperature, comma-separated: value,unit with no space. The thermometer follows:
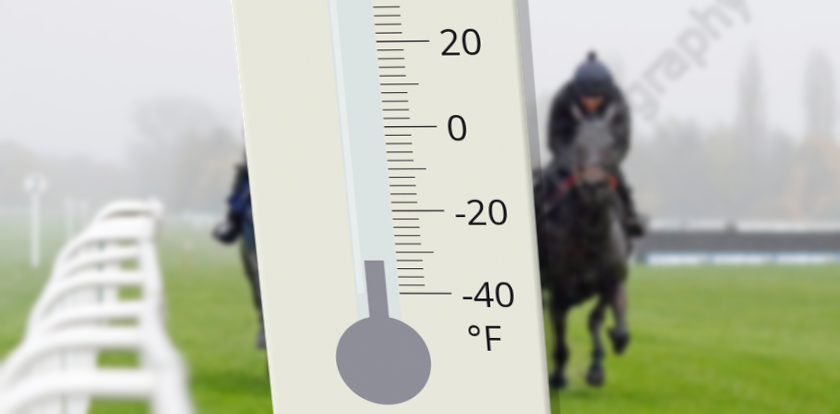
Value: -32,°F
